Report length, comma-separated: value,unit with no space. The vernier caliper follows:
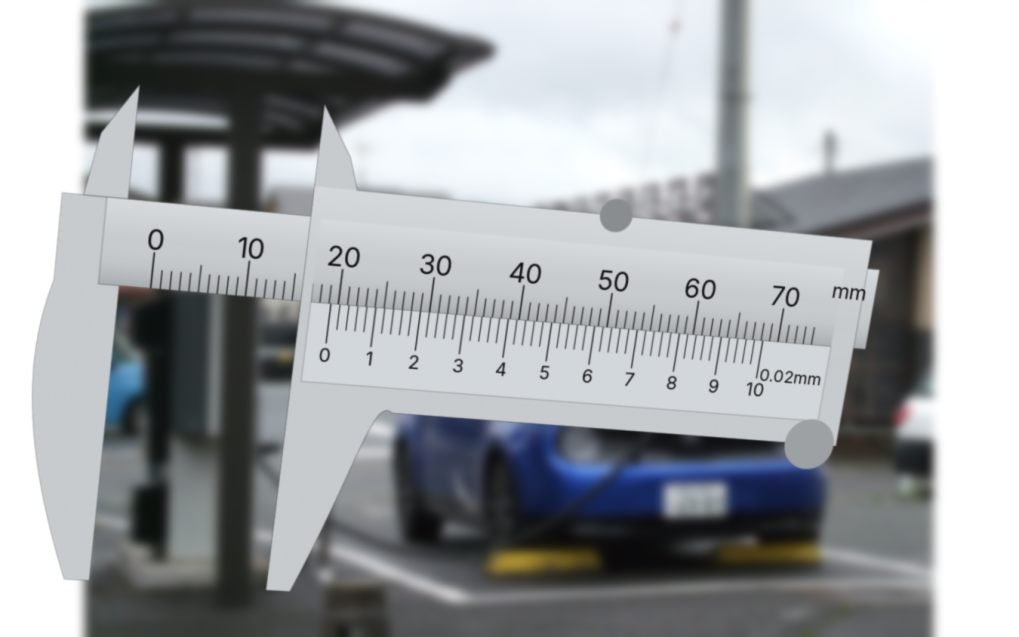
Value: 19.2,mm
